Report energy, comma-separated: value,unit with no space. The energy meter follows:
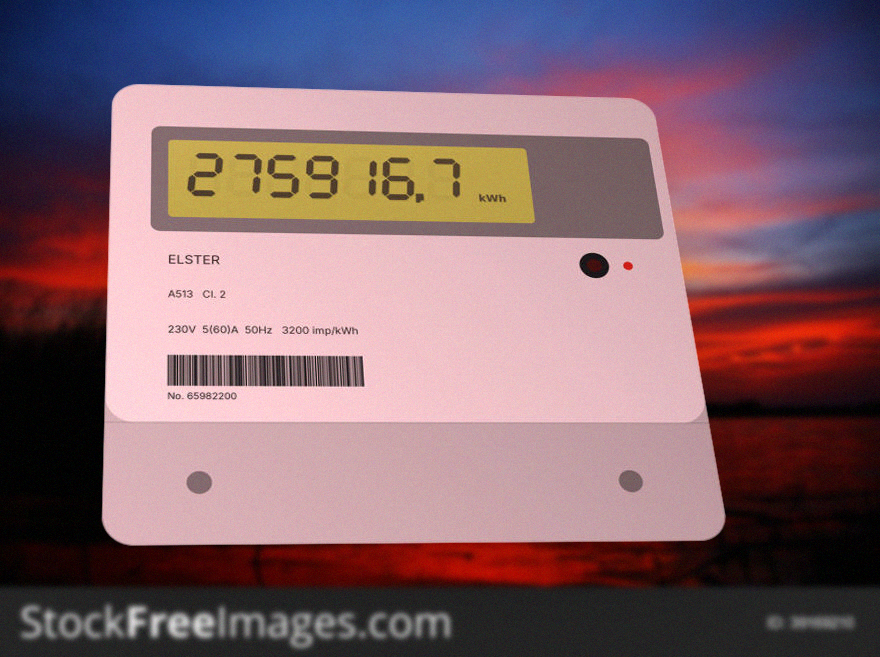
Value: 275916.7,kWh
